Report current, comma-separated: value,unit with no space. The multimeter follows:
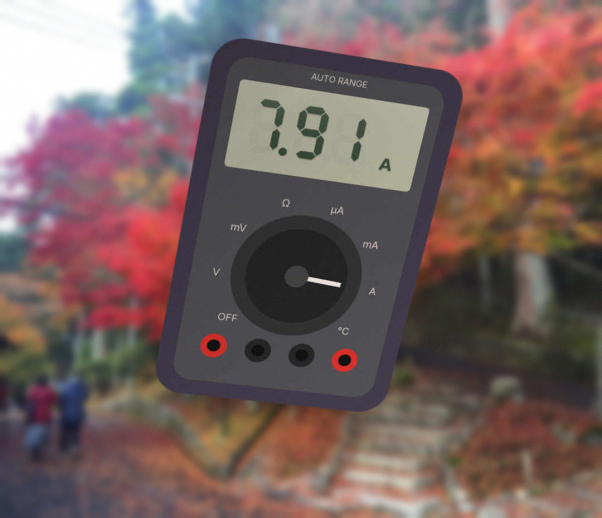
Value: 7.91,A
